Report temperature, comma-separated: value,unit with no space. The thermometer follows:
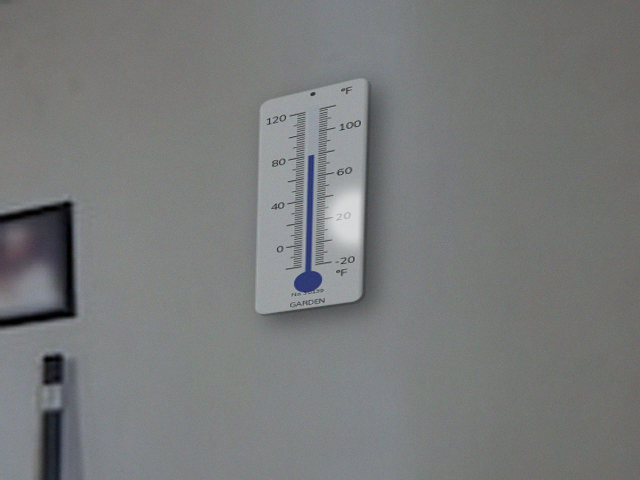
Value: 80,°F
